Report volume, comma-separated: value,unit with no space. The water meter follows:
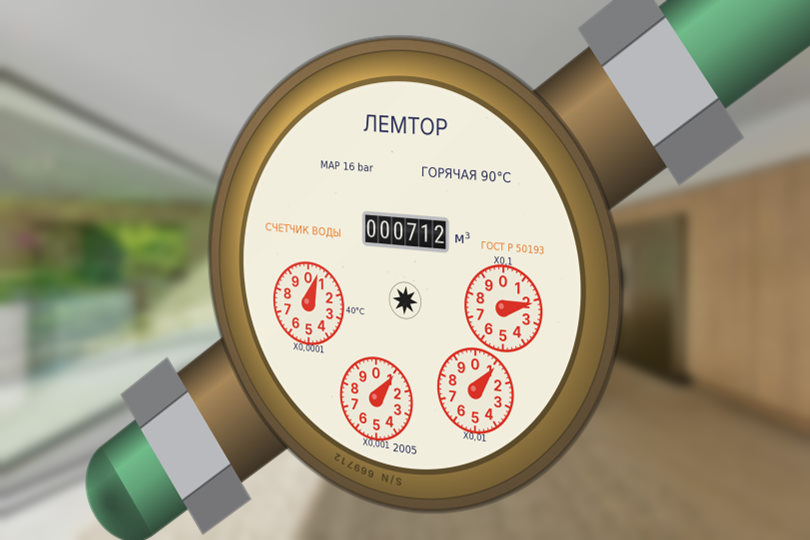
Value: 712.2110,m³
